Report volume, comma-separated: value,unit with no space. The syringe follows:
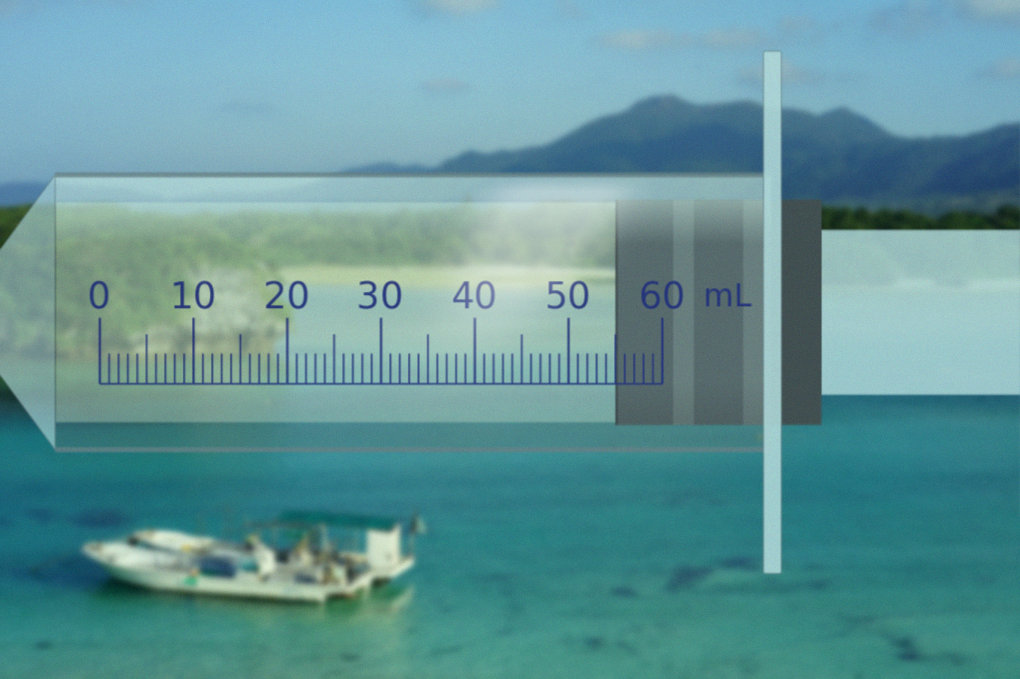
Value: 55,mL
